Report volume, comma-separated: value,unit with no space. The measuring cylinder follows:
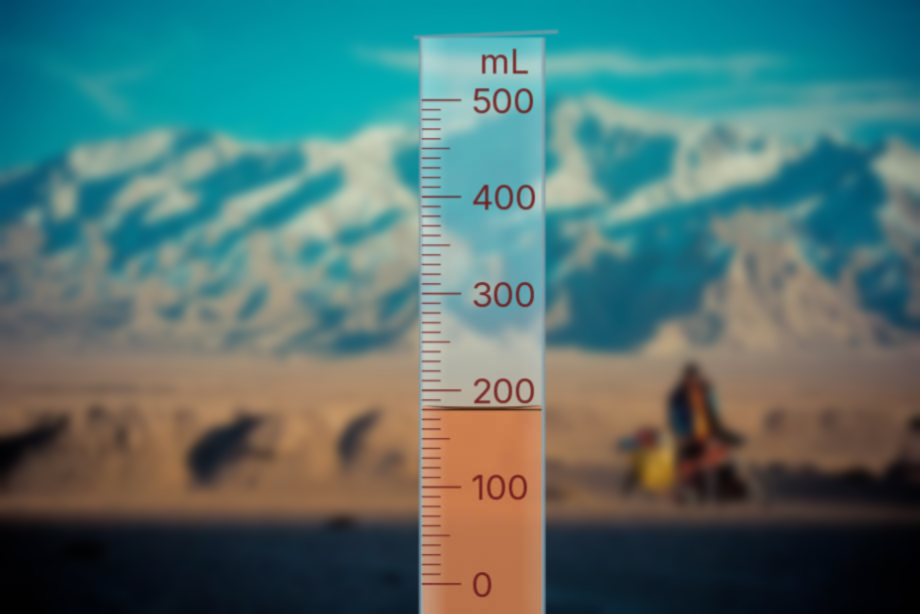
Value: 180,mL
